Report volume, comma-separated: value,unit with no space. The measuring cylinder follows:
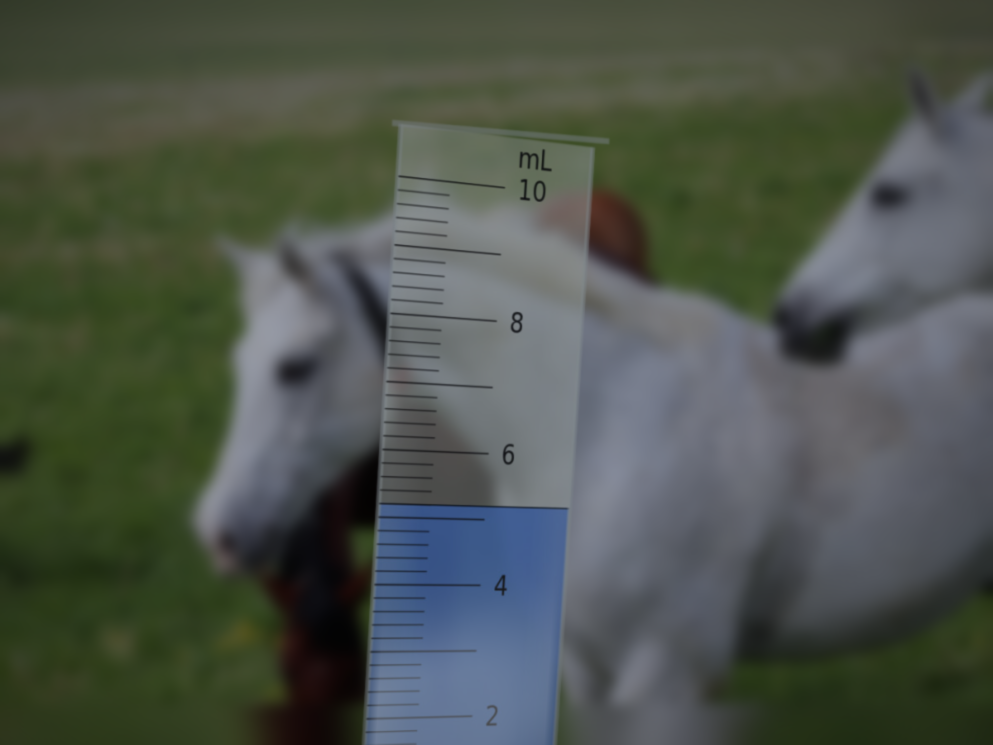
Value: 5.2,mL
